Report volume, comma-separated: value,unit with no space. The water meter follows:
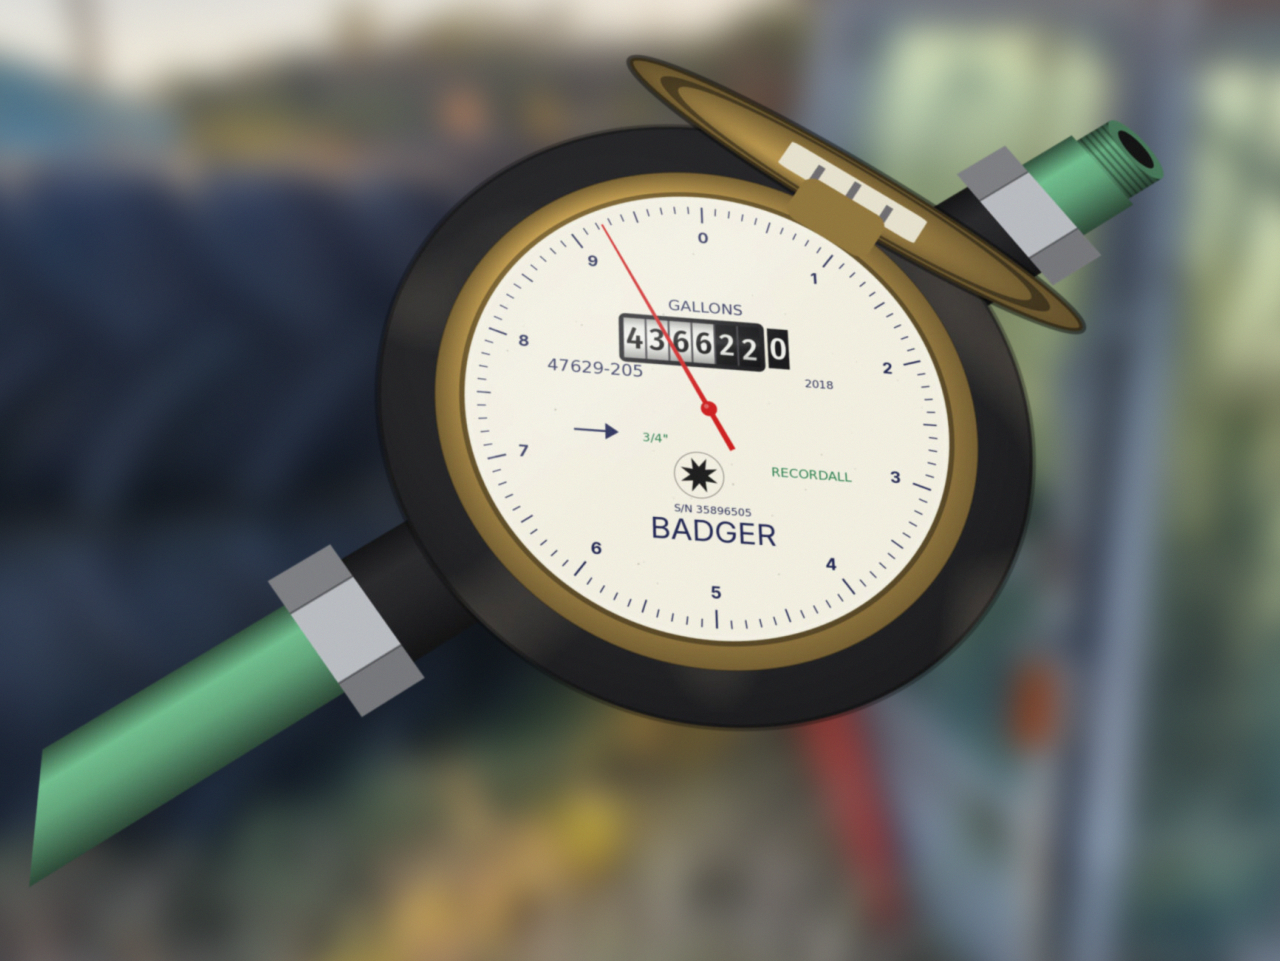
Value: 4366219.2,gal
